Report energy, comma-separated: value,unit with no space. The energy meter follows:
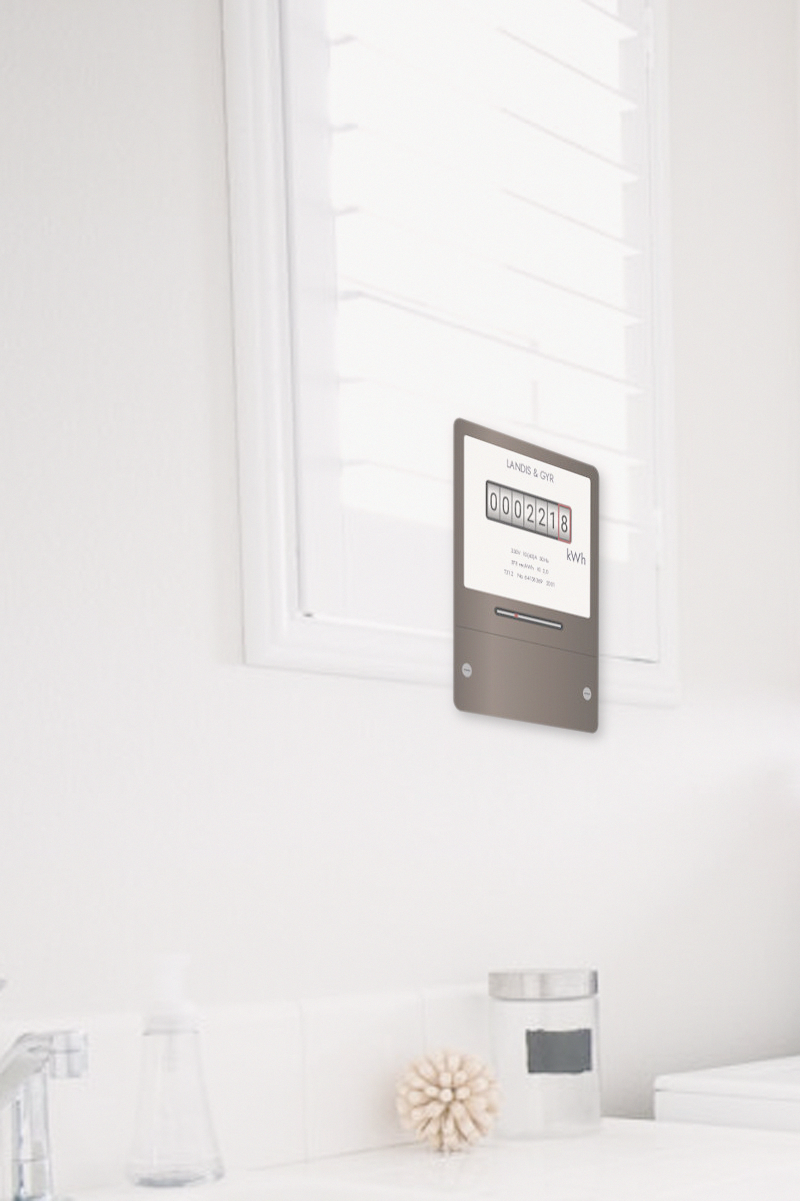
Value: 221.8,kWh
